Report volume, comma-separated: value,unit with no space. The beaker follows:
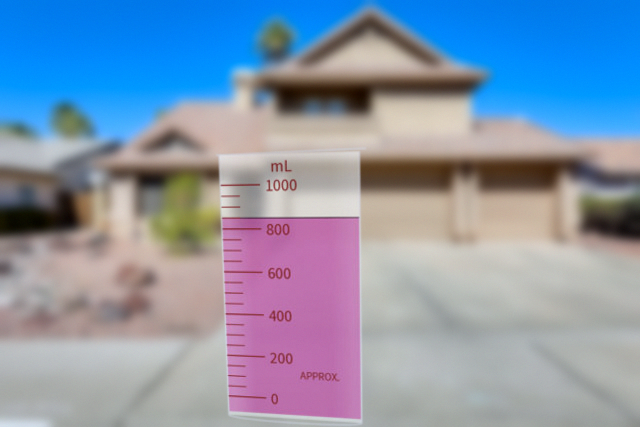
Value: 850,mL
